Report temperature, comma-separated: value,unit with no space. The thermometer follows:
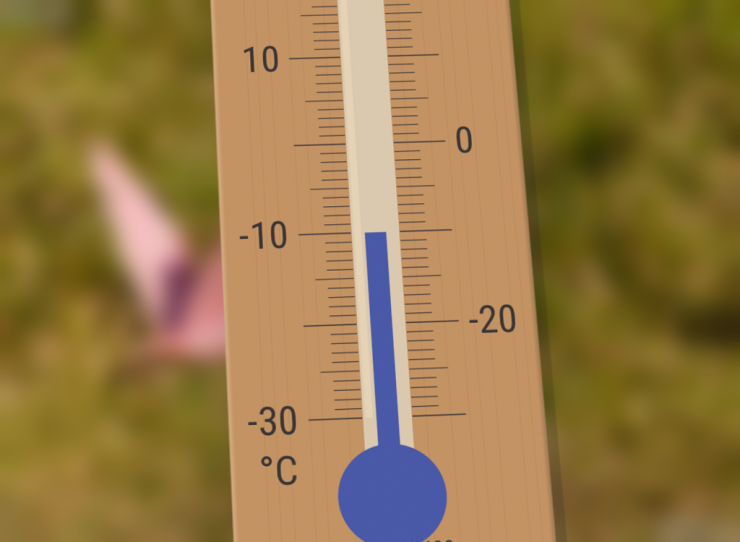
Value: -10,°C
